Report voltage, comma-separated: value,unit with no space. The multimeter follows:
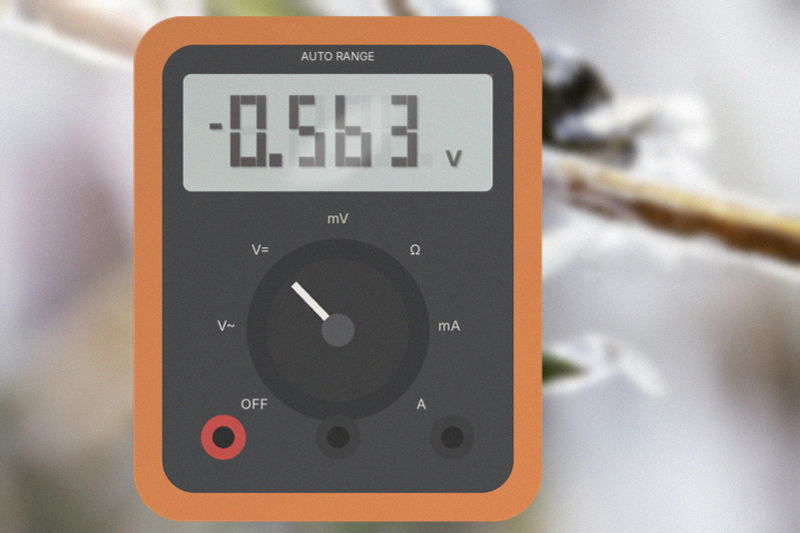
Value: -0.563,V
